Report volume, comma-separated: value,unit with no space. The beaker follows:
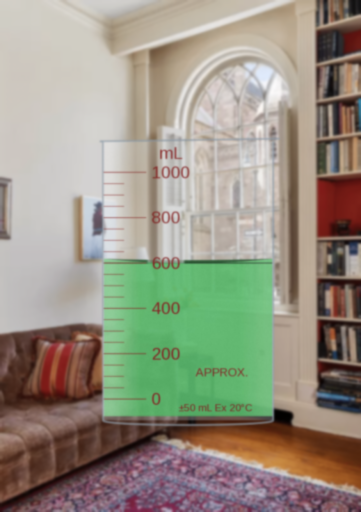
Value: 600,mL
